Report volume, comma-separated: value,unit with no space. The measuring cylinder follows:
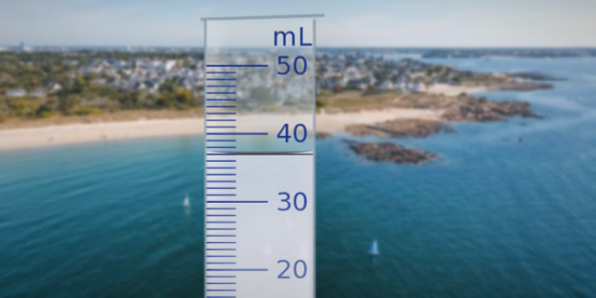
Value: 37,mL
